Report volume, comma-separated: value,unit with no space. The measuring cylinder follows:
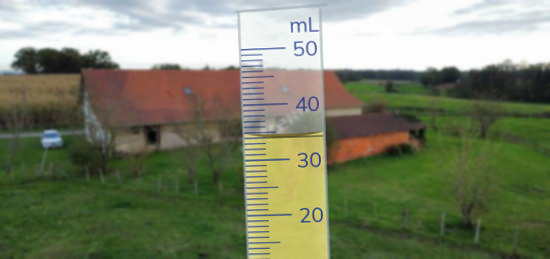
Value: 34,mL
